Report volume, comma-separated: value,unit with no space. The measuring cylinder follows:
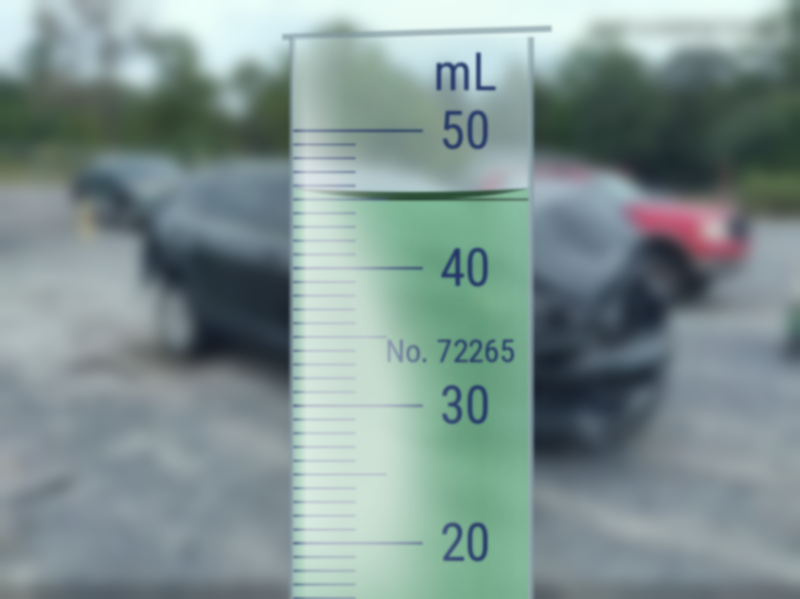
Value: 45,mL
